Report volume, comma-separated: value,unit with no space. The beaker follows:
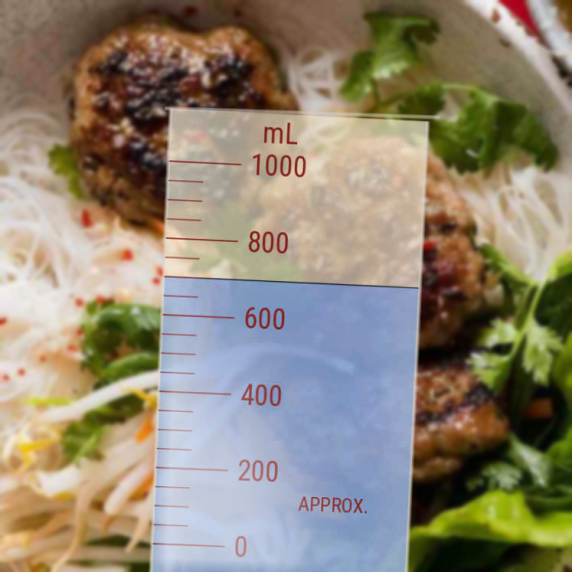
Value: 700,mL
